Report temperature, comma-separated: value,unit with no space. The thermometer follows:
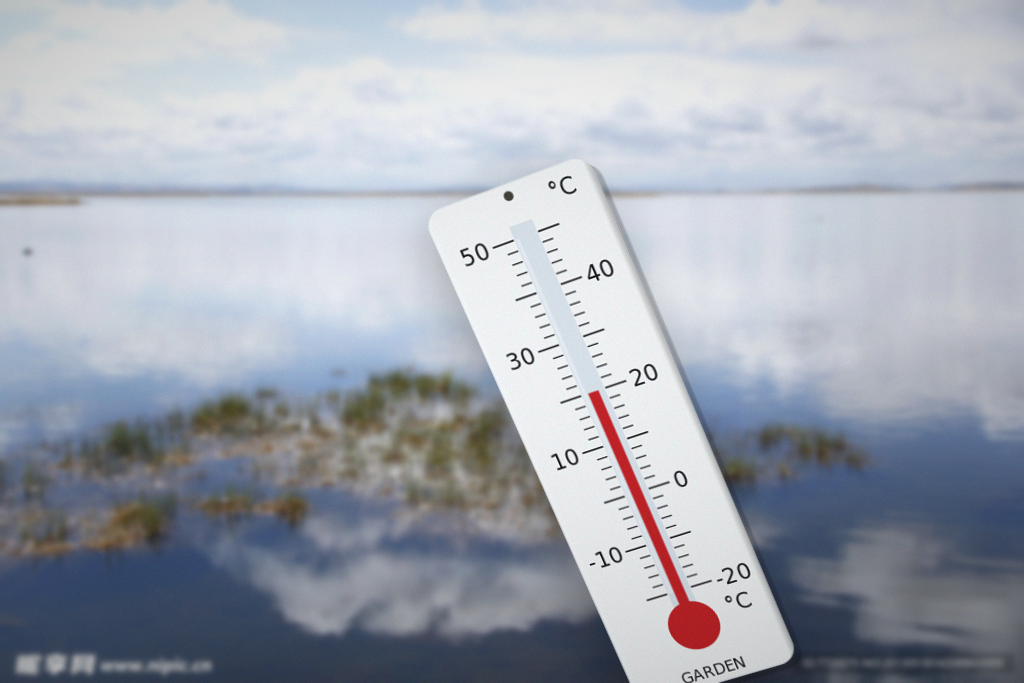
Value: 20,°C
